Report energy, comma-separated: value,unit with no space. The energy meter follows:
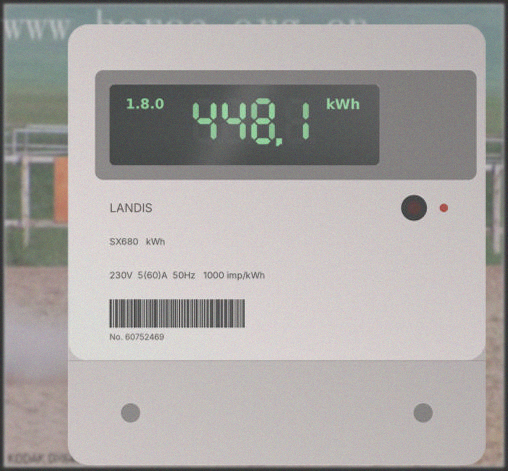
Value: 448.1,kWh
